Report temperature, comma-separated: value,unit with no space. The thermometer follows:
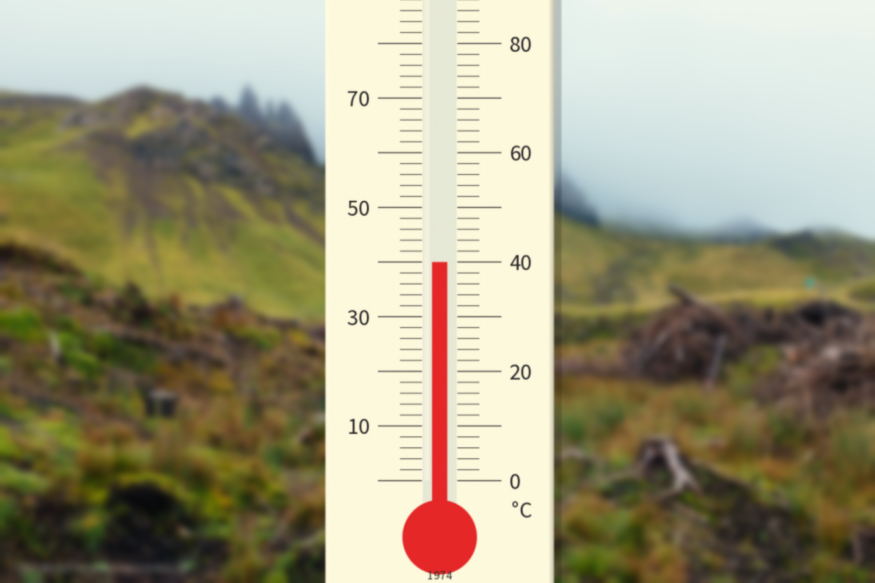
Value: 40,°C
